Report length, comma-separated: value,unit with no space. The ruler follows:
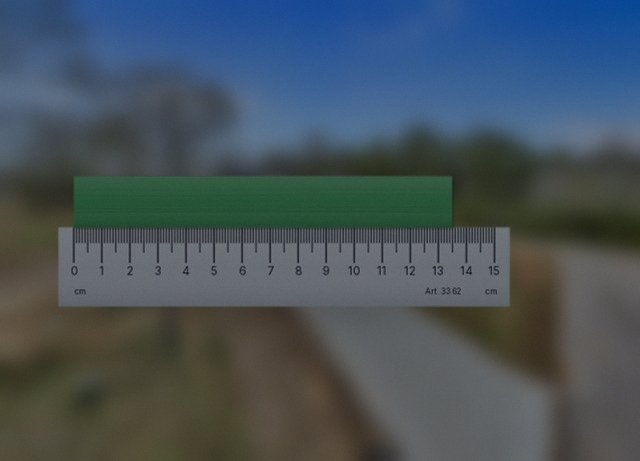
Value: 13.5,cm
